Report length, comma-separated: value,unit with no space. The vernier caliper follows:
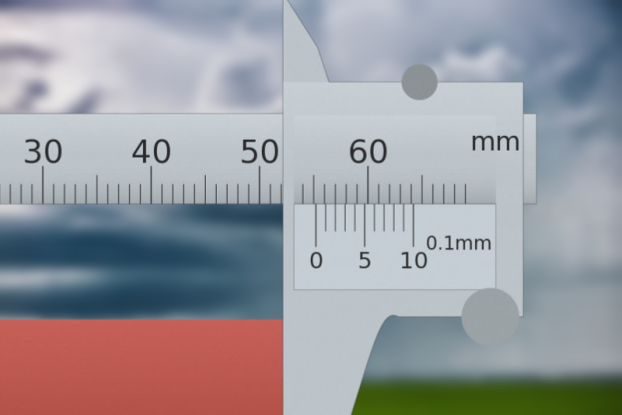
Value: 55.2,mm
